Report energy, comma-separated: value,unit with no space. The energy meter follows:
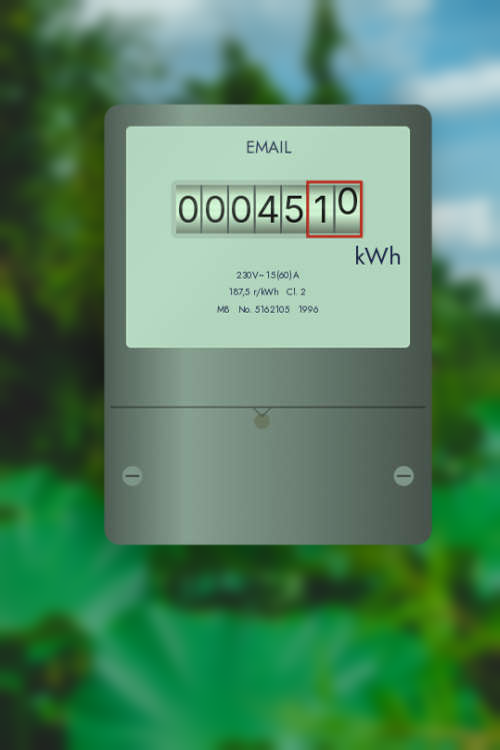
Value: 45.10,kWh
